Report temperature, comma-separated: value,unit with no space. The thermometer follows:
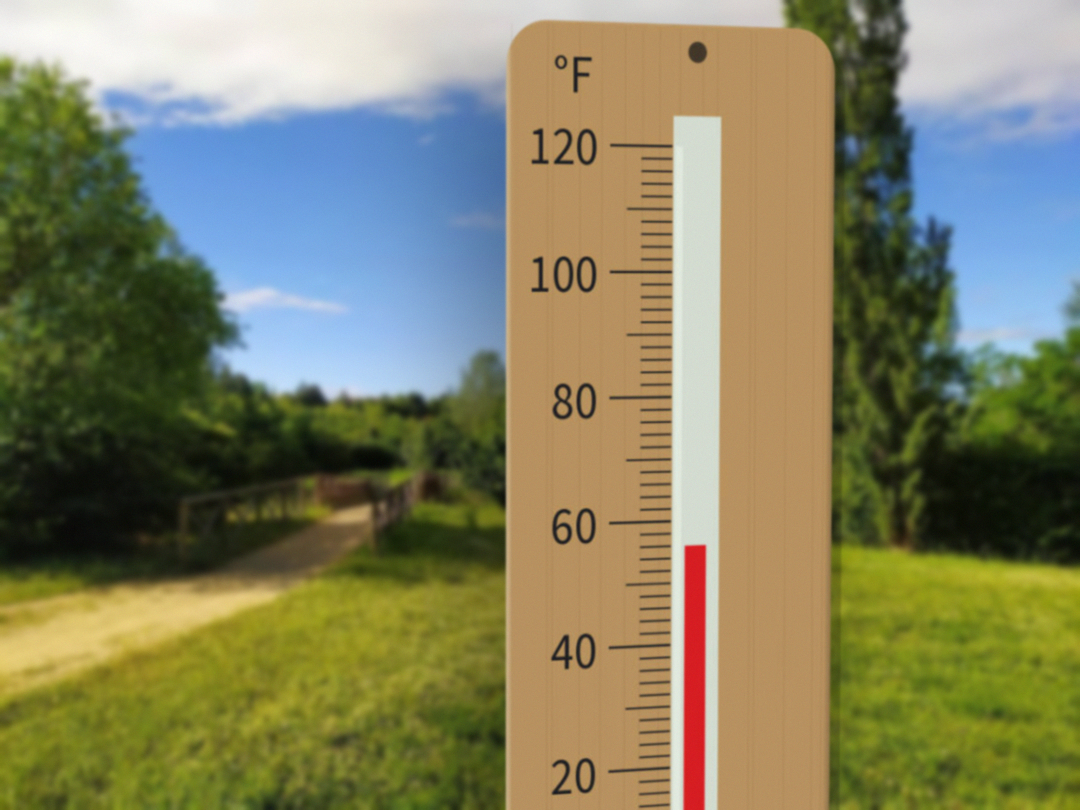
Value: 56,°F
